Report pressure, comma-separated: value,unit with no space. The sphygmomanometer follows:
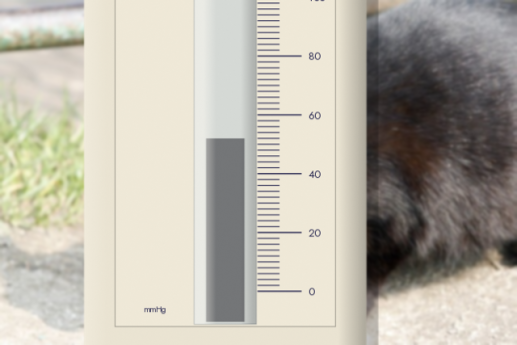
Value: 52,mmHg
